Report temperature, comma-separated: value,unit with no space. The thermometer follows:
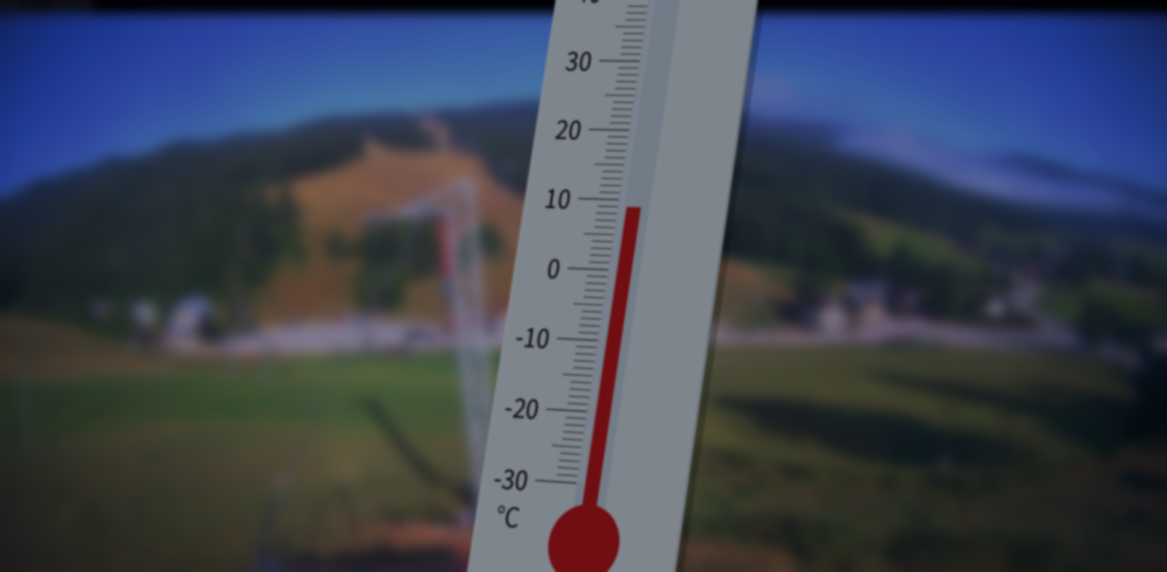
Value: 9,°C
